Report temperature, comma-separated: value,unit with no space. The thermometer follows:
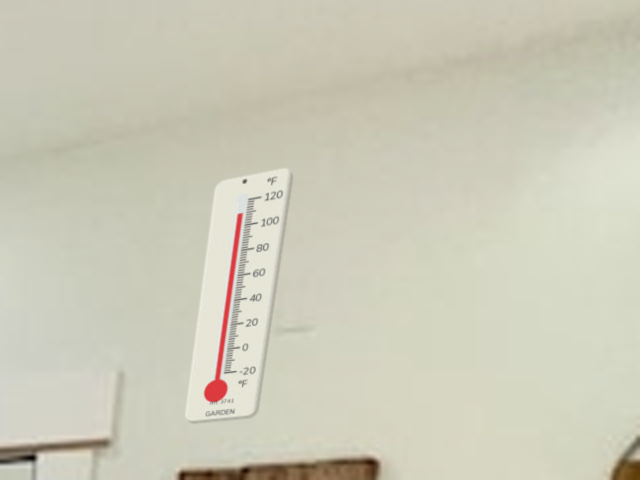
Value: 110,°F
